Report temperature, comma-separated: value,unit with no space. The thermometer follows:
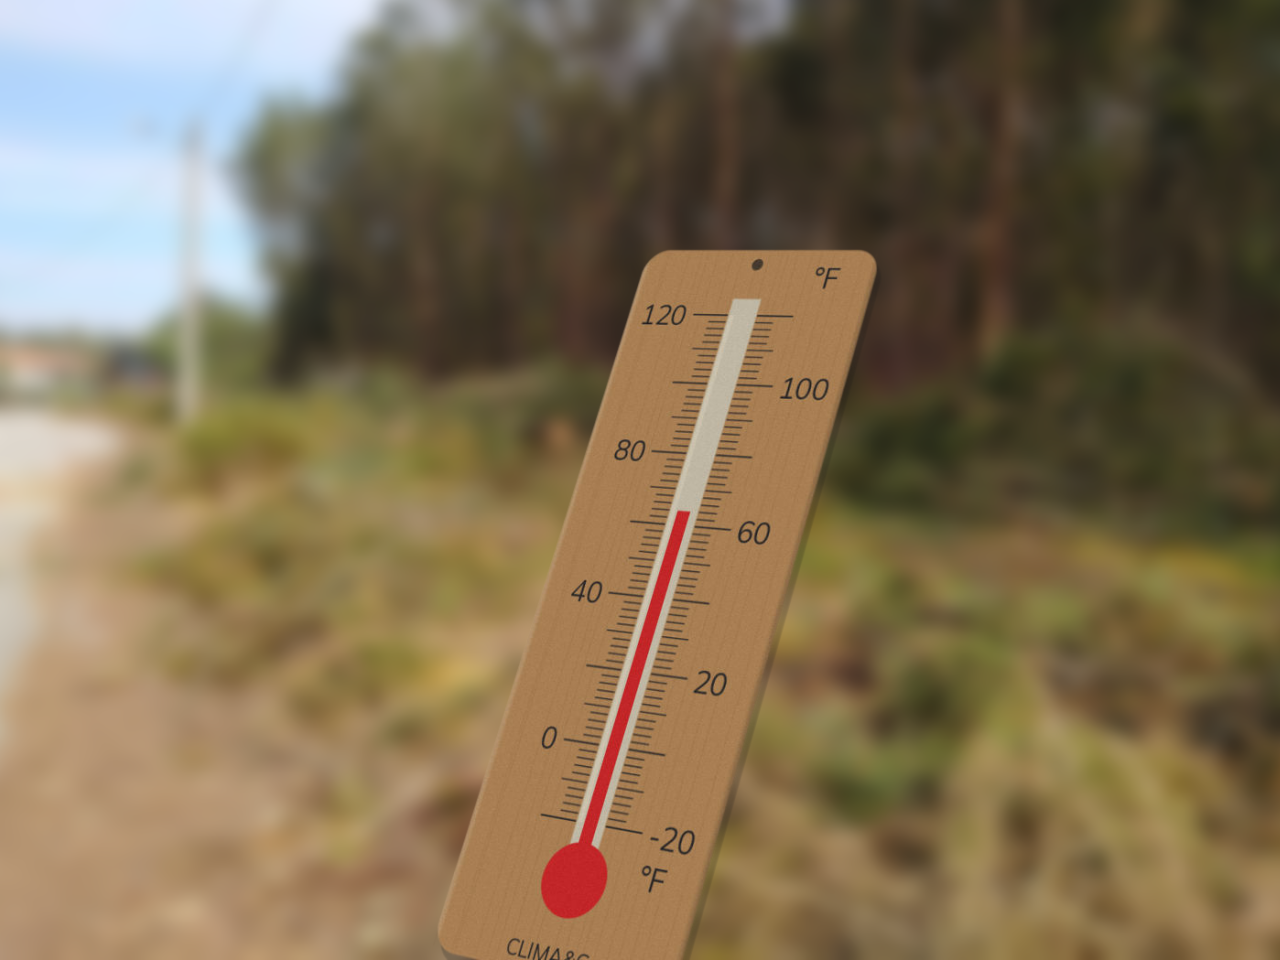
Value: 64,°F
